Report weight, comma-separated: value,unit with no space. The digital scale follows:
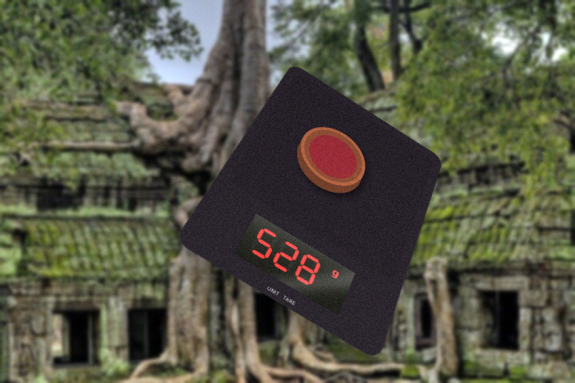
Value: 528,g
